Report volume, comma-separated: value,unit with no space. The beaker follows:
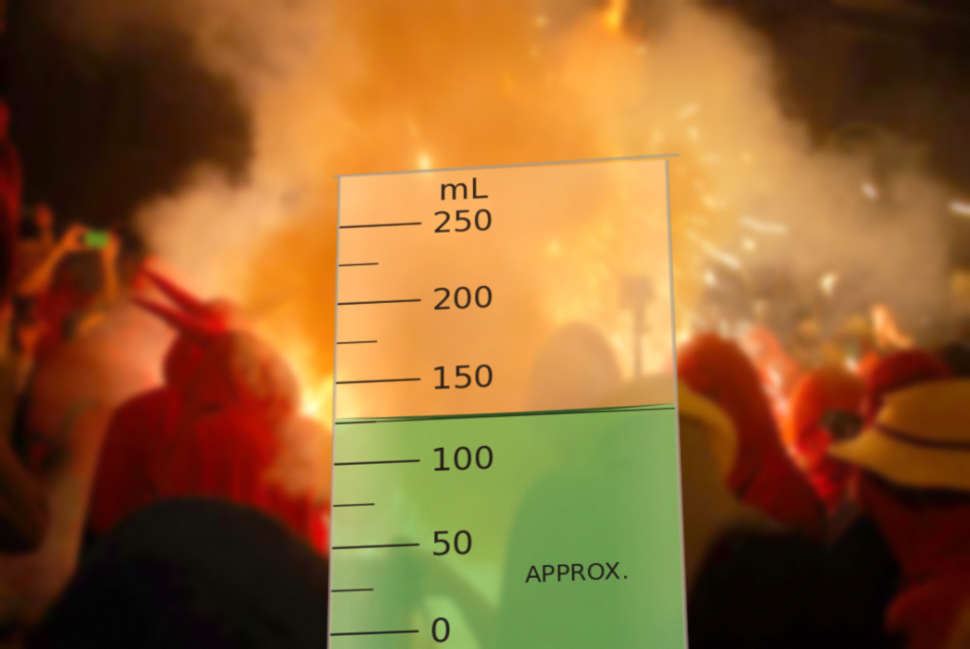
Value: 125,mL
